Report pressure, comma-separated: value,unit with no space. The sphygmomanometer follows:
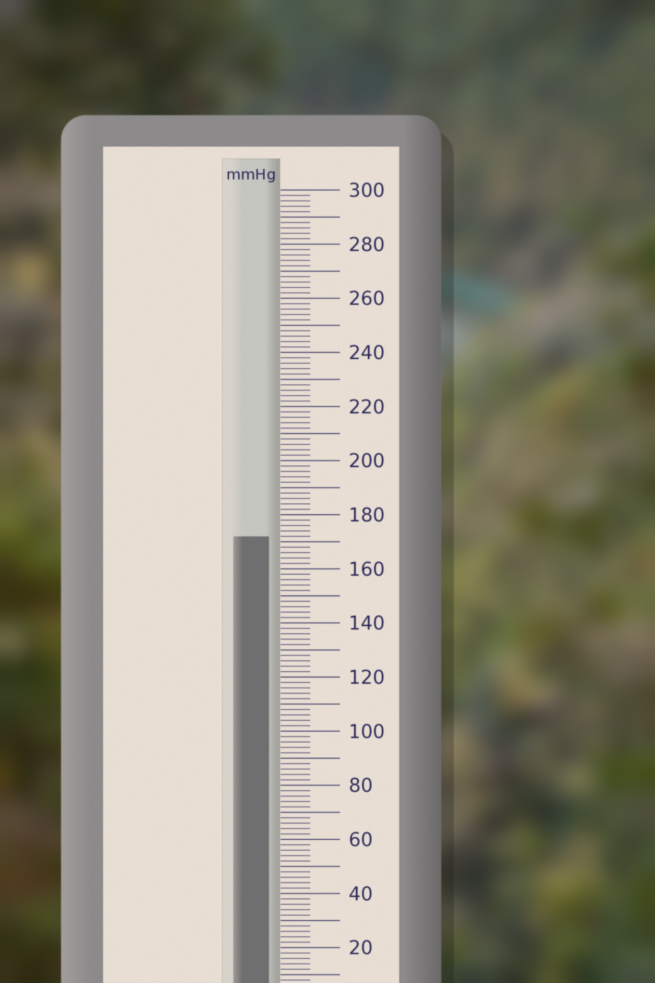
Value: 172,mmHg
